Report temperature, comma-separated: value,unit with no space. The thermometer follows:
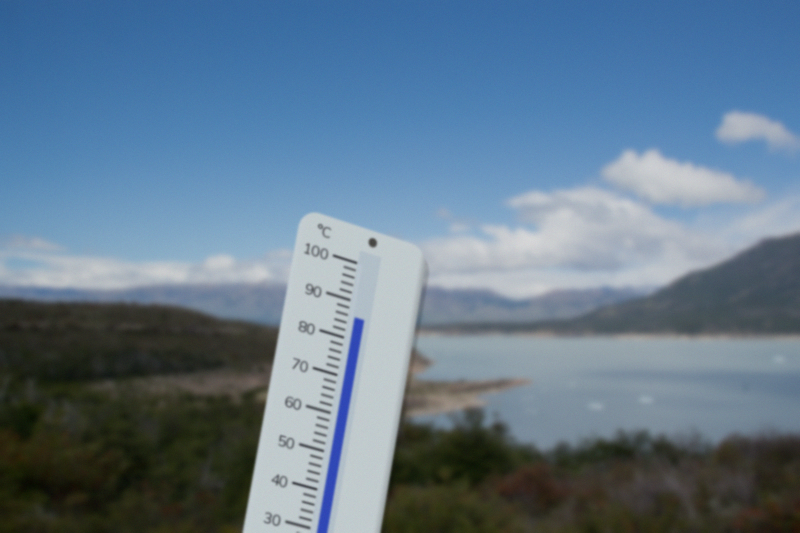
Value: 86,°C
